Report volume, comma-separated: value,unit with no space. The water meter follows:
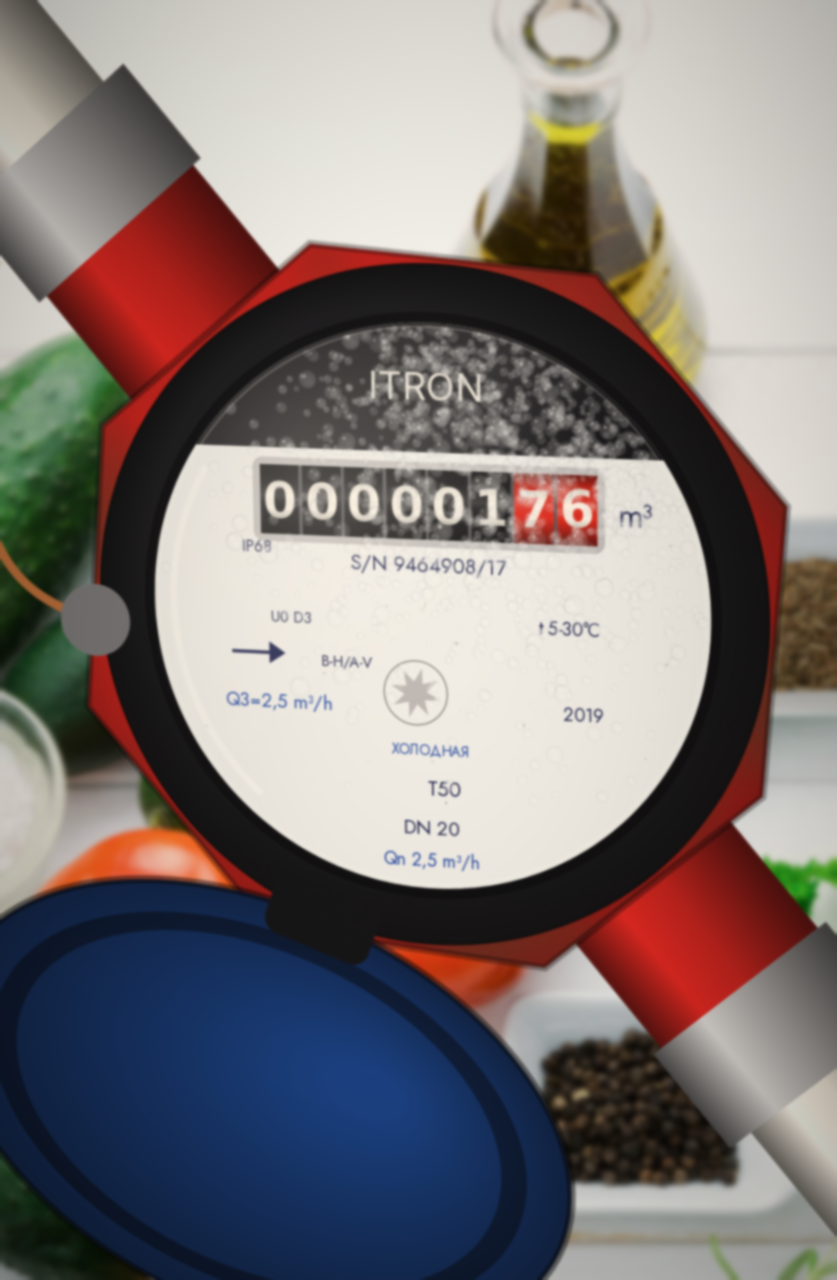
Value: 1.76,m³
